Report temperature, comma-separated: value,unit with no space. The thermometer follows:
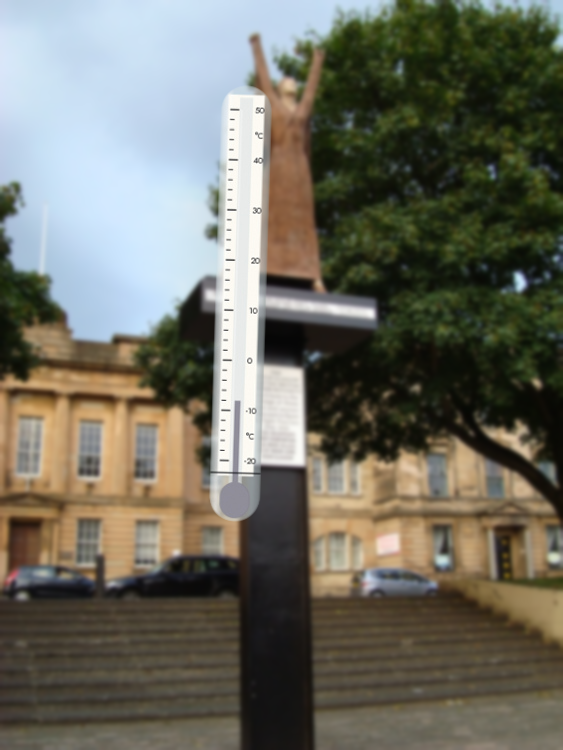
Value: -8,°C
